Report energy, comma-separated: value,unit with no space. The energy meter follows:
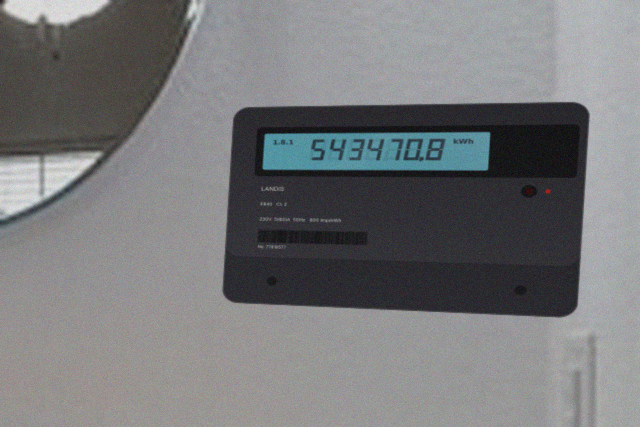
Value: 543470.8,kWh
